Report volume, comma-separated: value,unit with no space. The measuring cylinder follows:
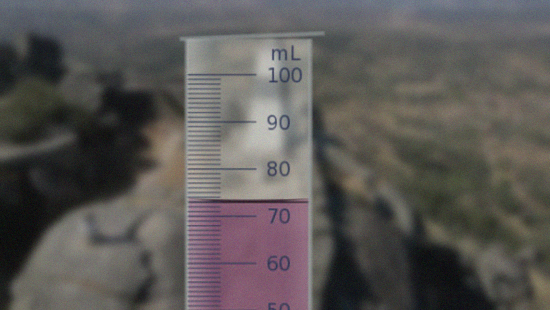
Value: 73,mL
